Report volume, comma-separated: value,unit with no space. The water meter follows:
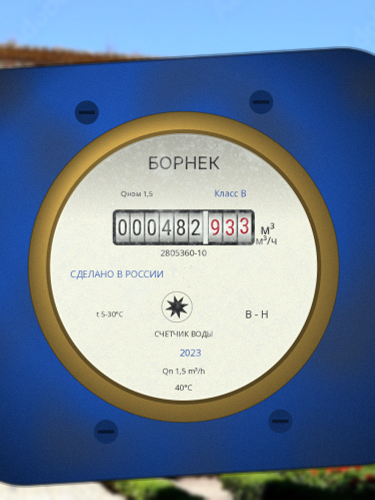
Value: 482.933,m³
